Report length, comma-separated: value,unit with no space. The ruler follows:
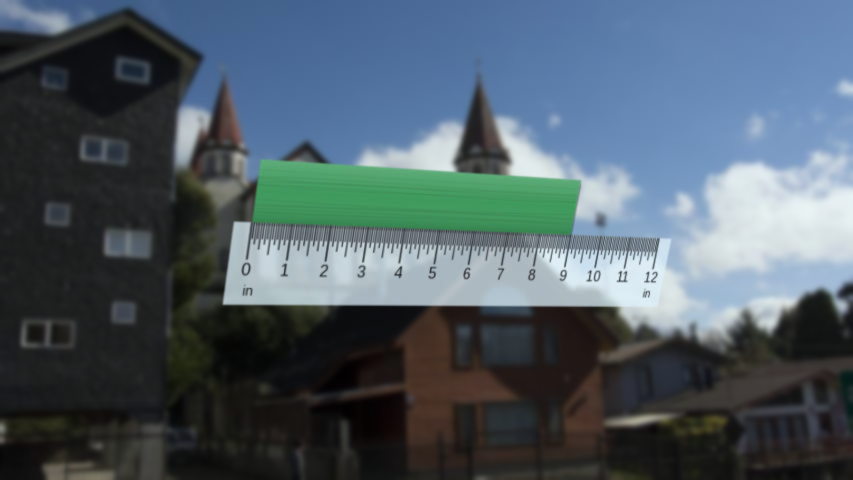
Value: 9,in
